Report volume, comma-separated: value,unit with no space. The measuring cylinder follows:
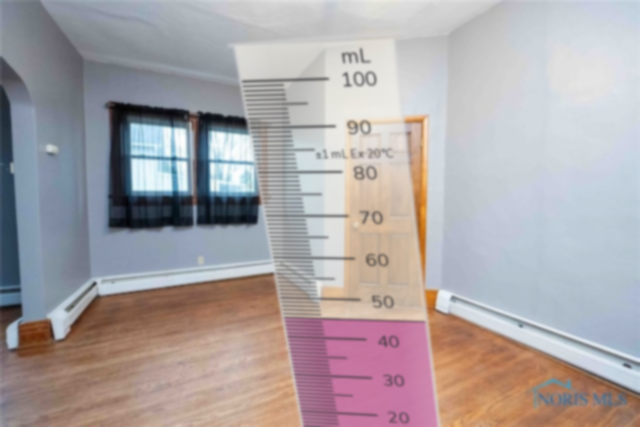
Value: 45,mL
